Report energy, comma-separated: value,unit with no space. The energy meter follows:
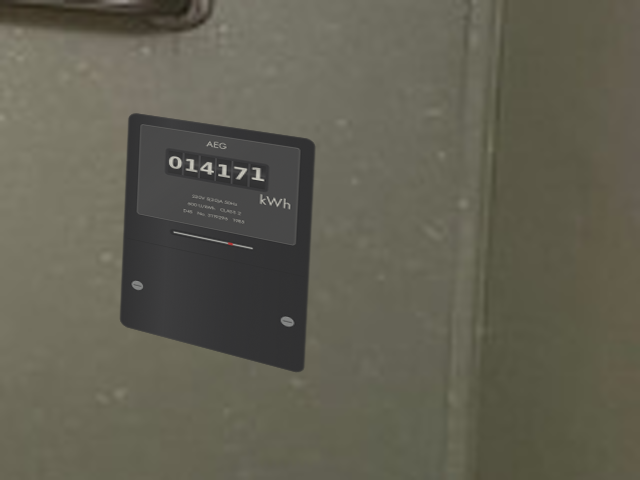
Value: 14171,kWh
